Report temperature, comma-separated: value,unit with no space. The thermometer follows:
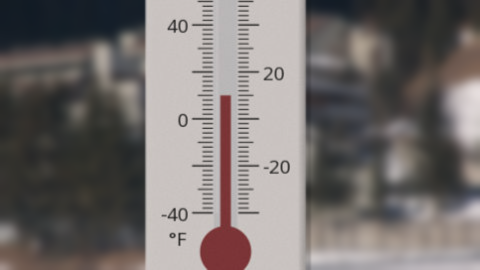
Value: 10,°F
